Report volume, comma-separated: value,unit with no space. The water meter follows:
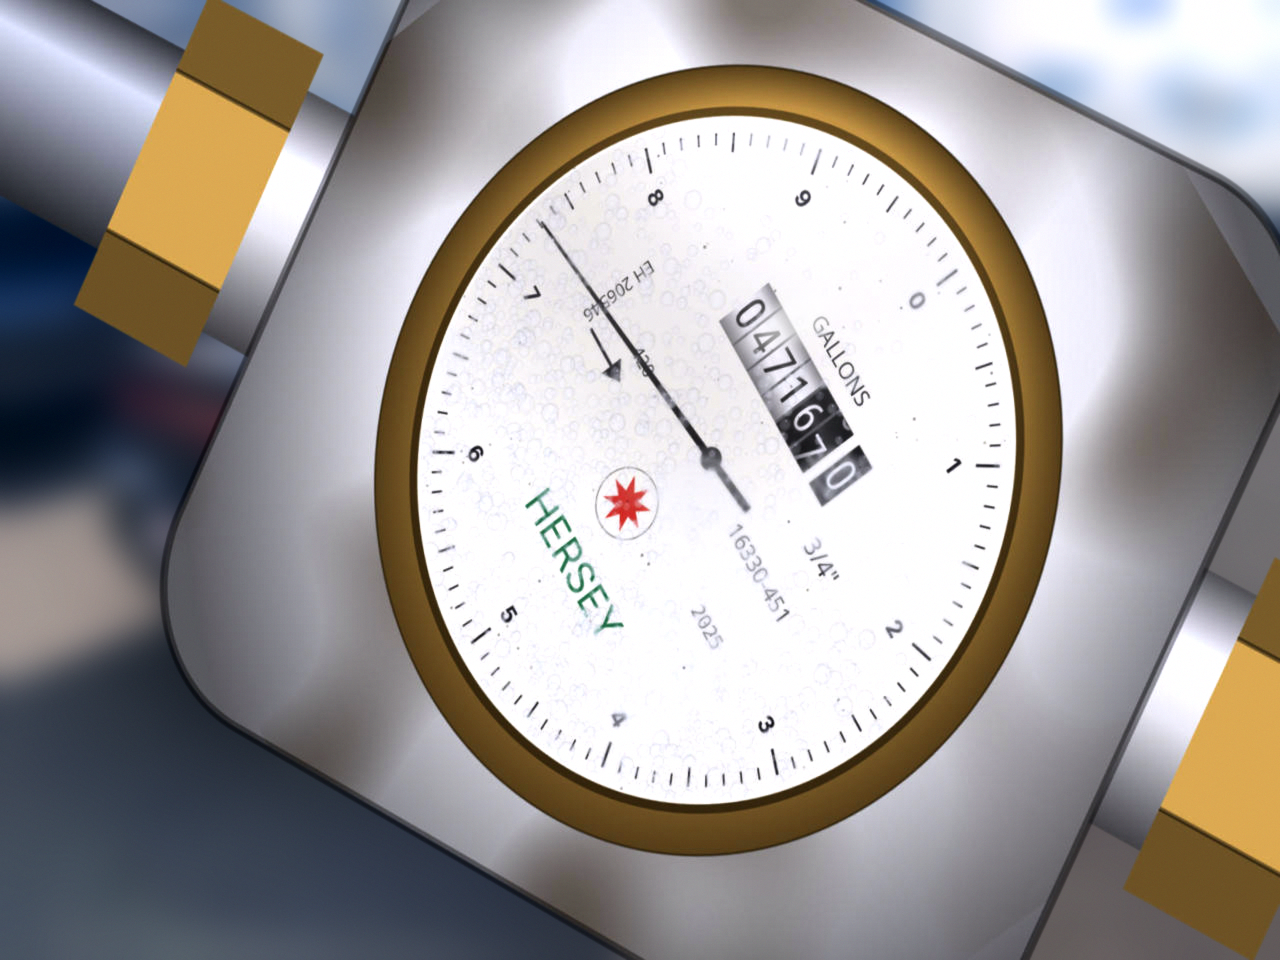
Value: 471667.3,gal
